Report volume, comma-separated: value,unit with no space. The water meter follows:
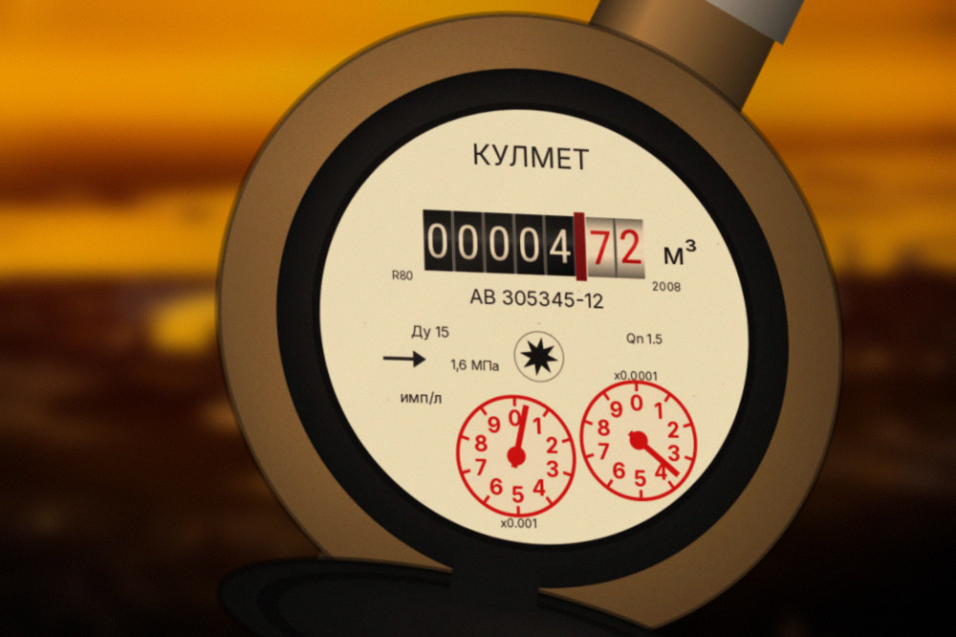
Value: 4.7203,m³
